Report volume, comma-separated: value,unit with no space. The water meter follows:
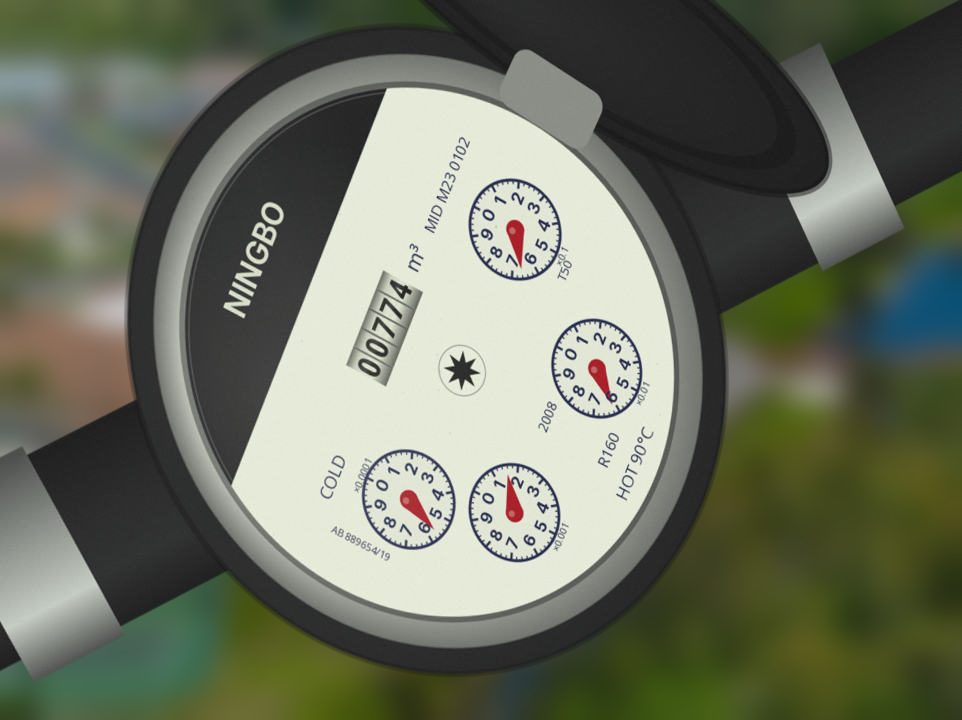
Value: 774.6615,m³
